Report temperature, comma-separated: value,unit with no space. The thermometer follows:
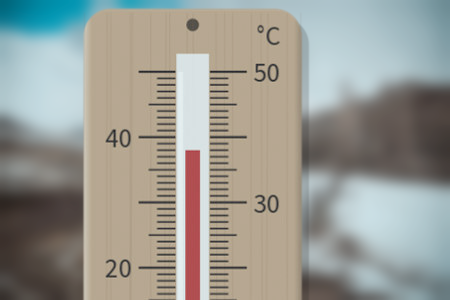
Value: 38,°C
